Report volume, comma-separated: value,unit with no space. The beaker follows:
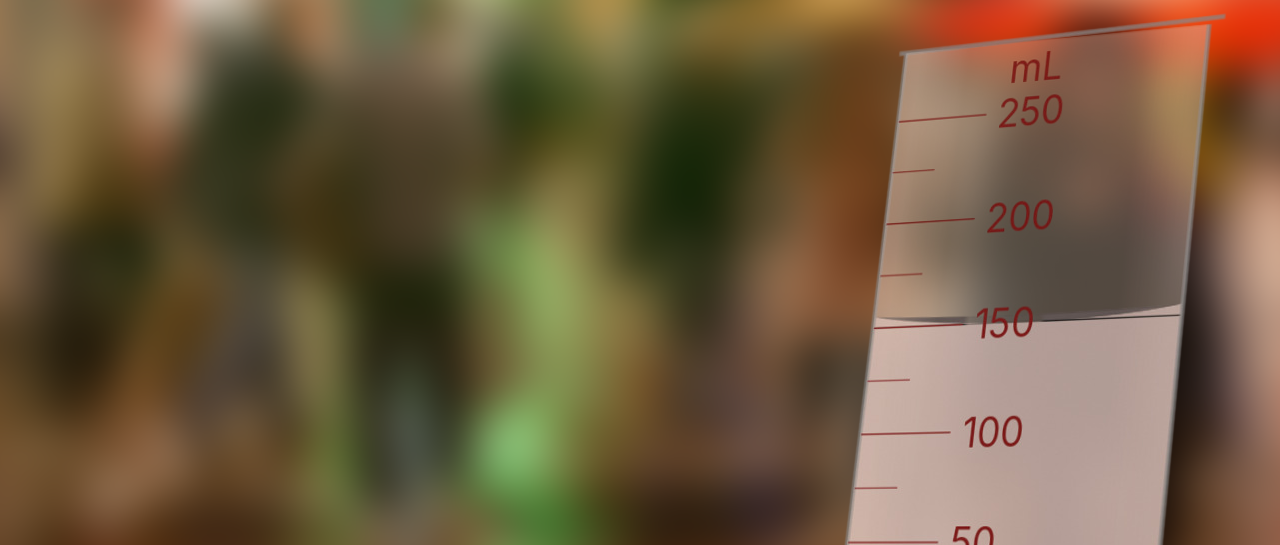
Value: 150,mL
